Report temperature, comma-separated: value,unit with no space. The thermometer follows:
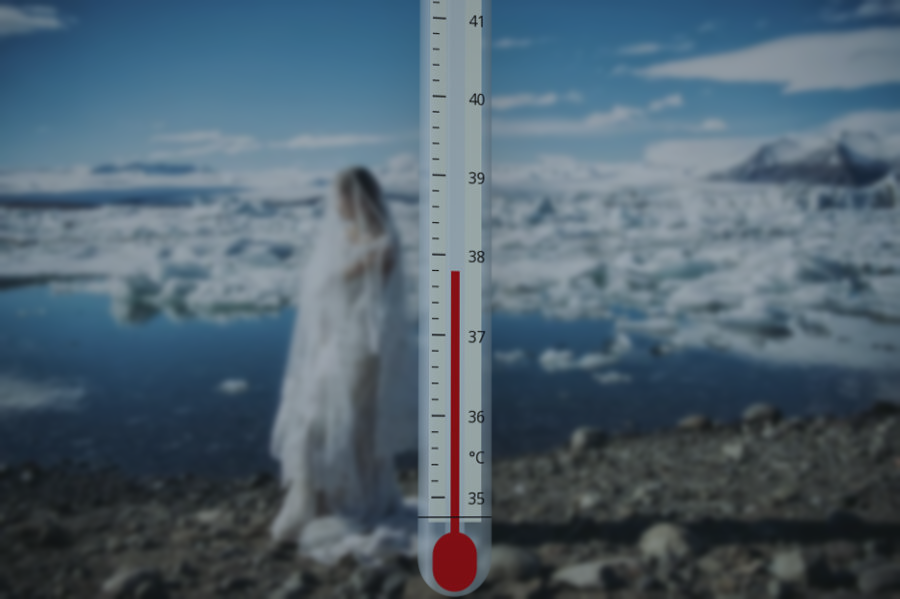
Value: 37.8,°C
